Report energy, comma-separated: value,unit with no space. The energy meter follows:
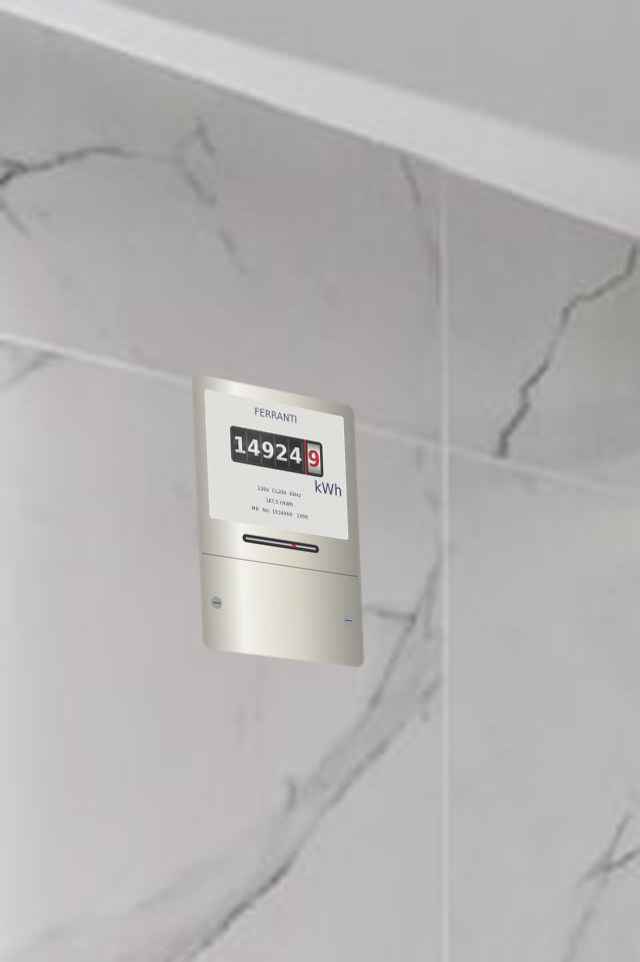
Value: 14924.9,kWh
